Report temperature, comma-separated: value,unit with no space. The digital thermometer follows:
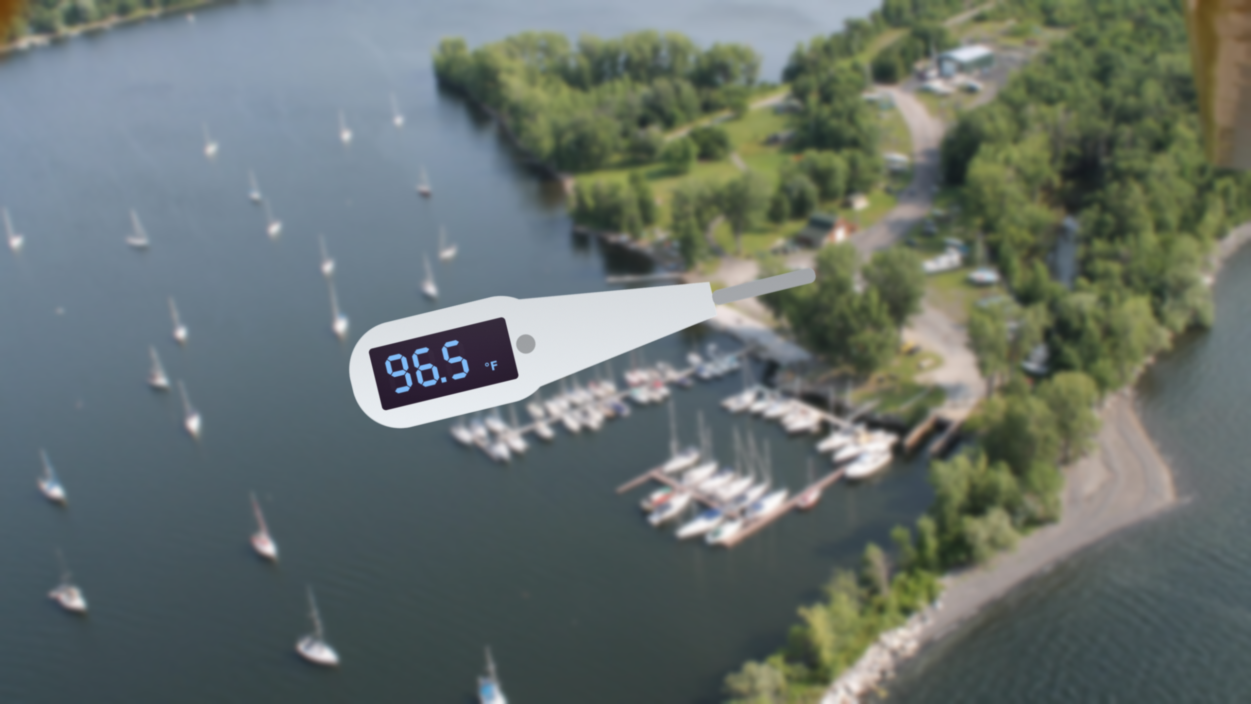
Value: 96.5,°F
